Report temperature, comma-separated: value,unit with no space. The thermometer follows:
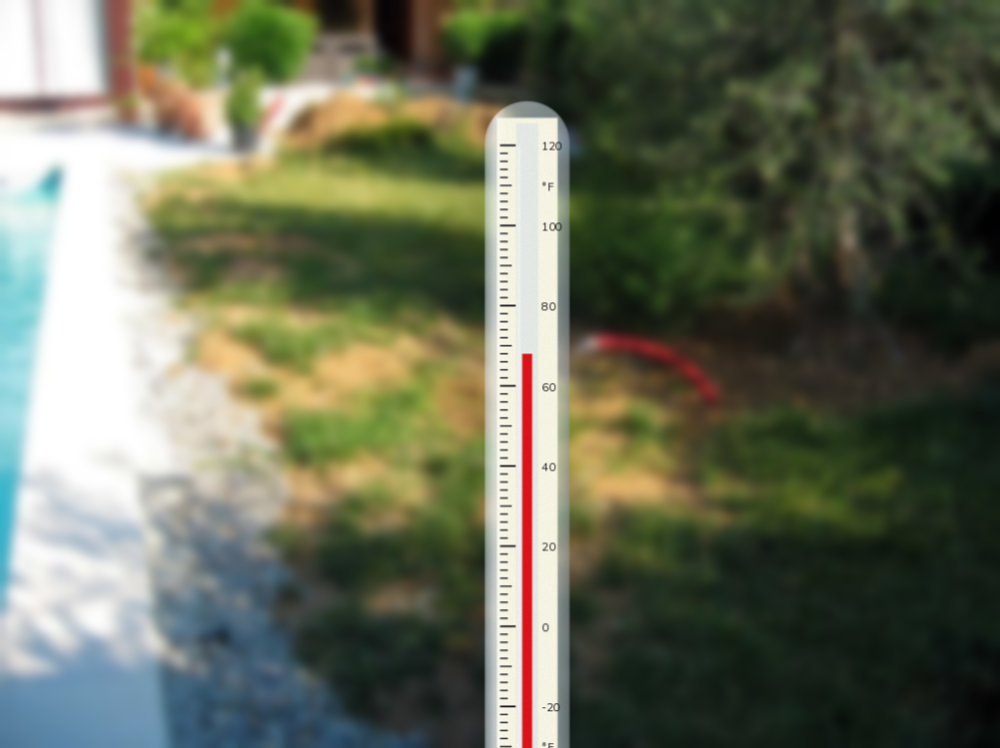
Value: 68,°F
